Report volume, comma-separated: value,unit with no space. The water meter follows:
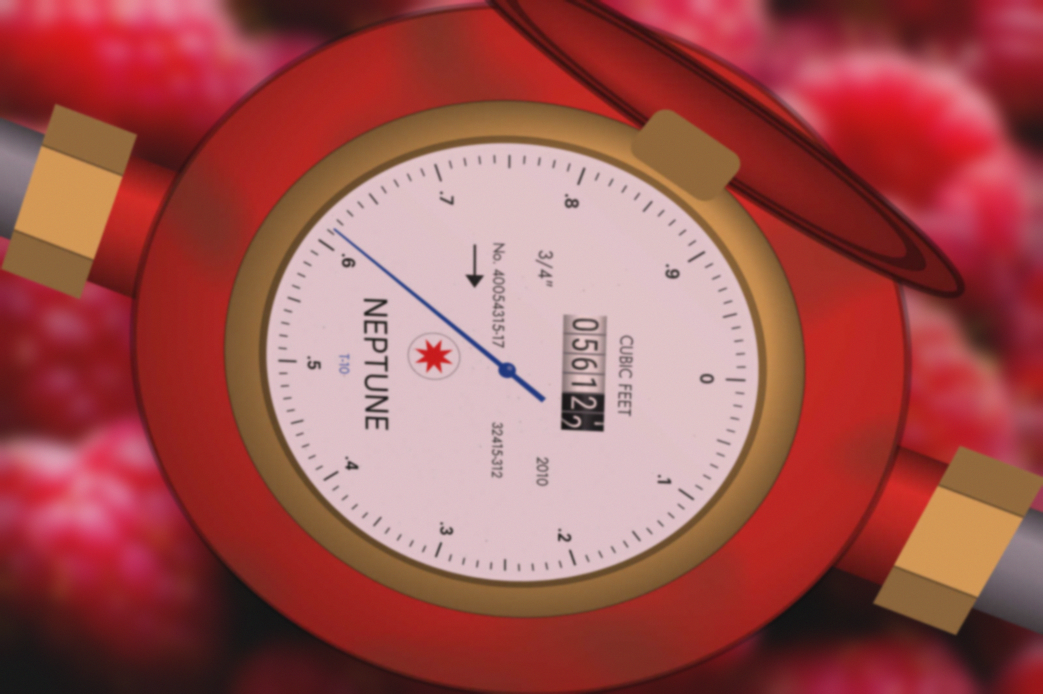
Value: 56121.61,ft³
